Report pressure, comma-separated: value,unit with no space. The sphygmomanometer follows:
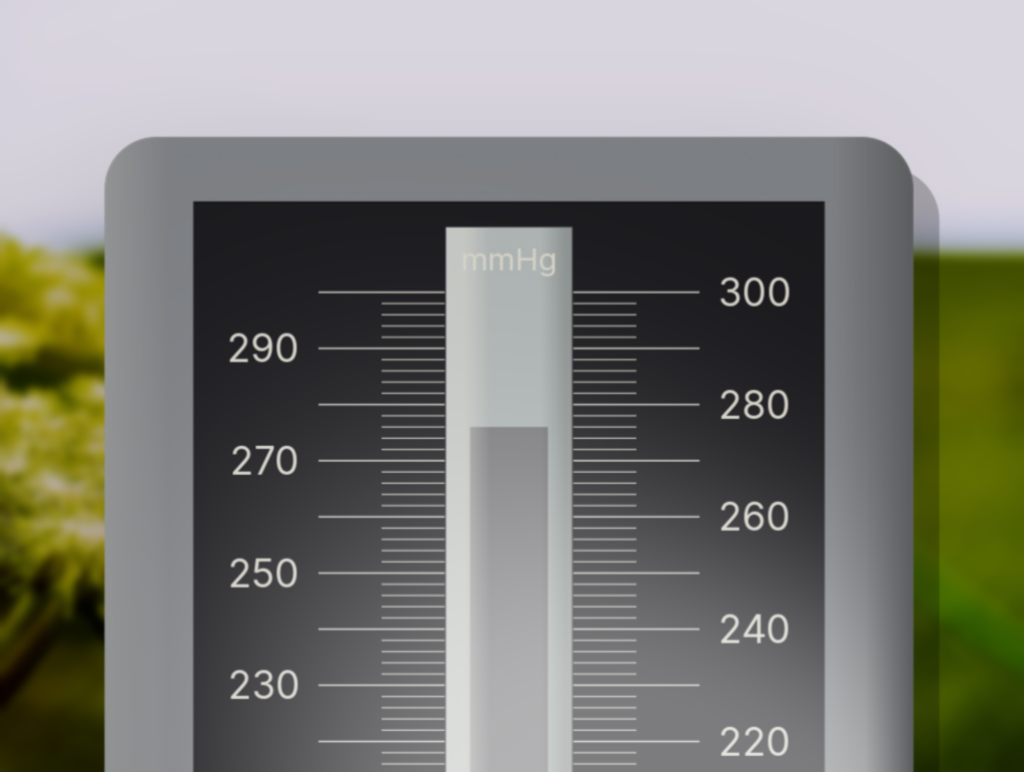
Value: 276,mmHg
